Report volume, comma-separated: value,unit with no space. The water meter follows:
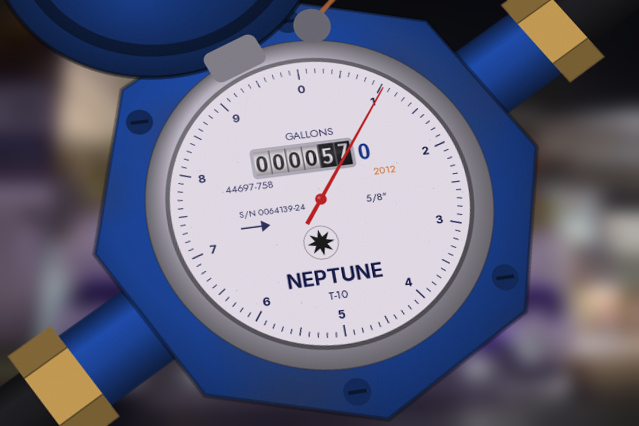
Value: 571.0,gal
